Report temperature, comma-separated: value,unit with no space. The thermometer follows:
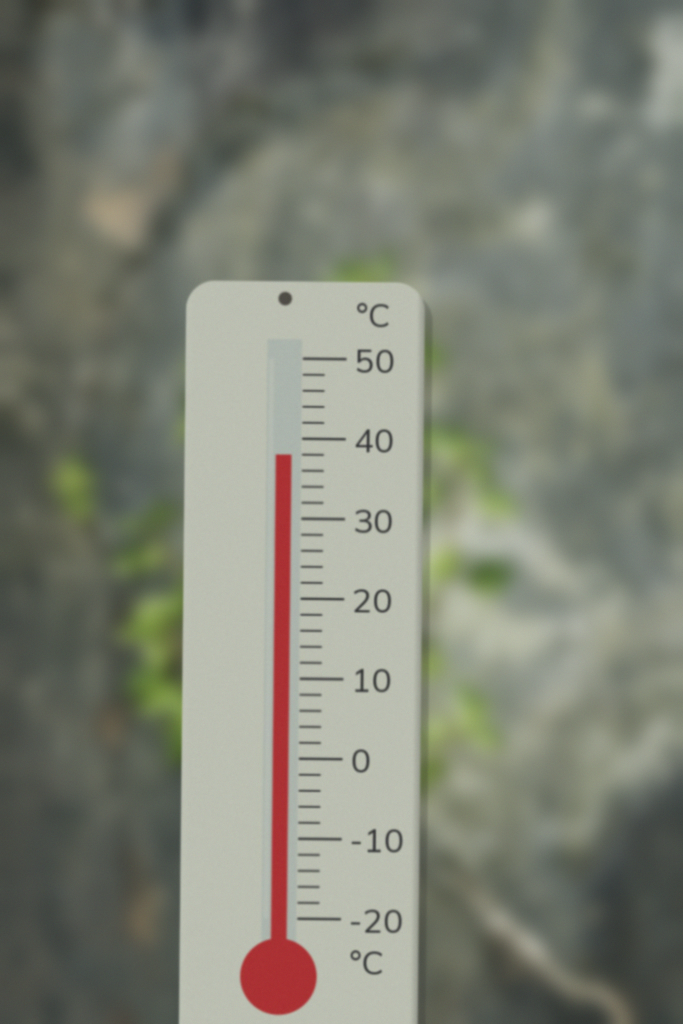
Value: 38,°C
